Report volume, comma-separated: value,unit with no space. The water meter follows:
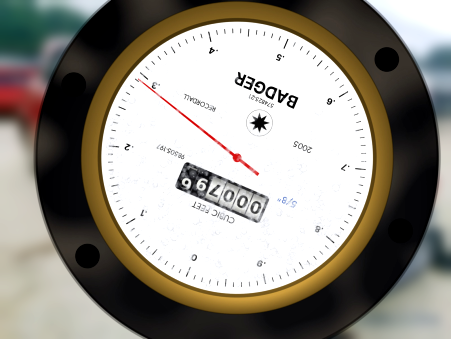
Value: 796.29,ft³
